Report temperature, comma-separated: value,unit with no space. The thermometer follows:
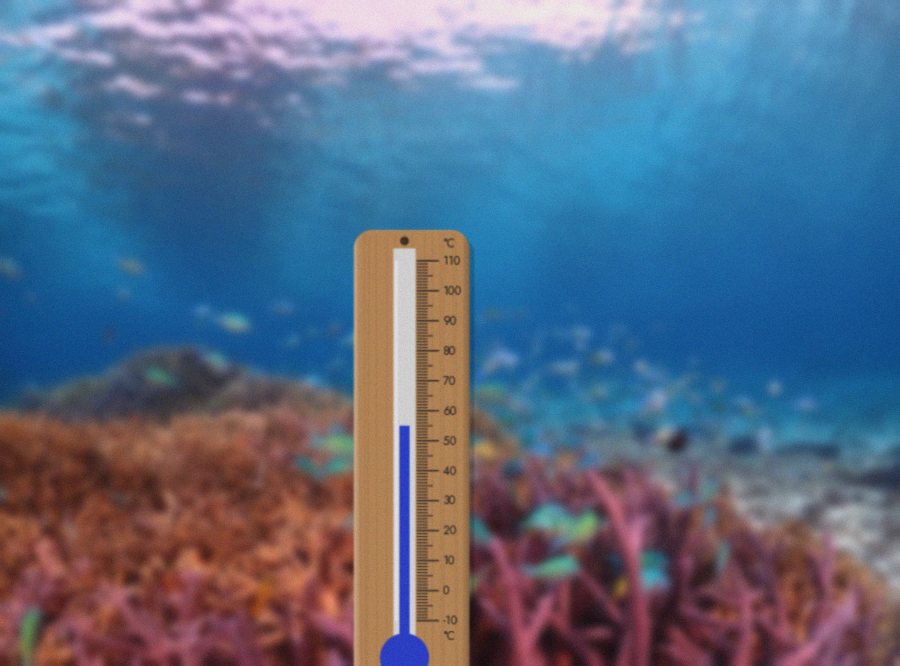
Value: 55,°C
